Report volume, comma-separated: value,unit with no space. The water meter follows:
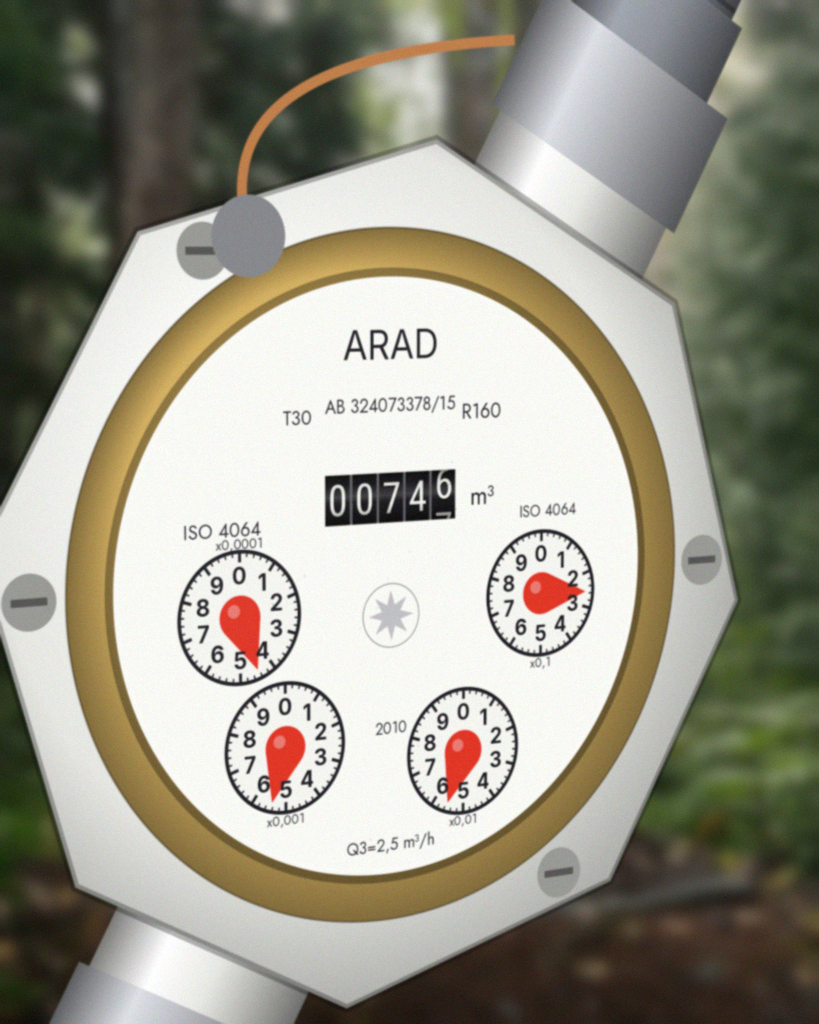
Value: 746.2554,m³
